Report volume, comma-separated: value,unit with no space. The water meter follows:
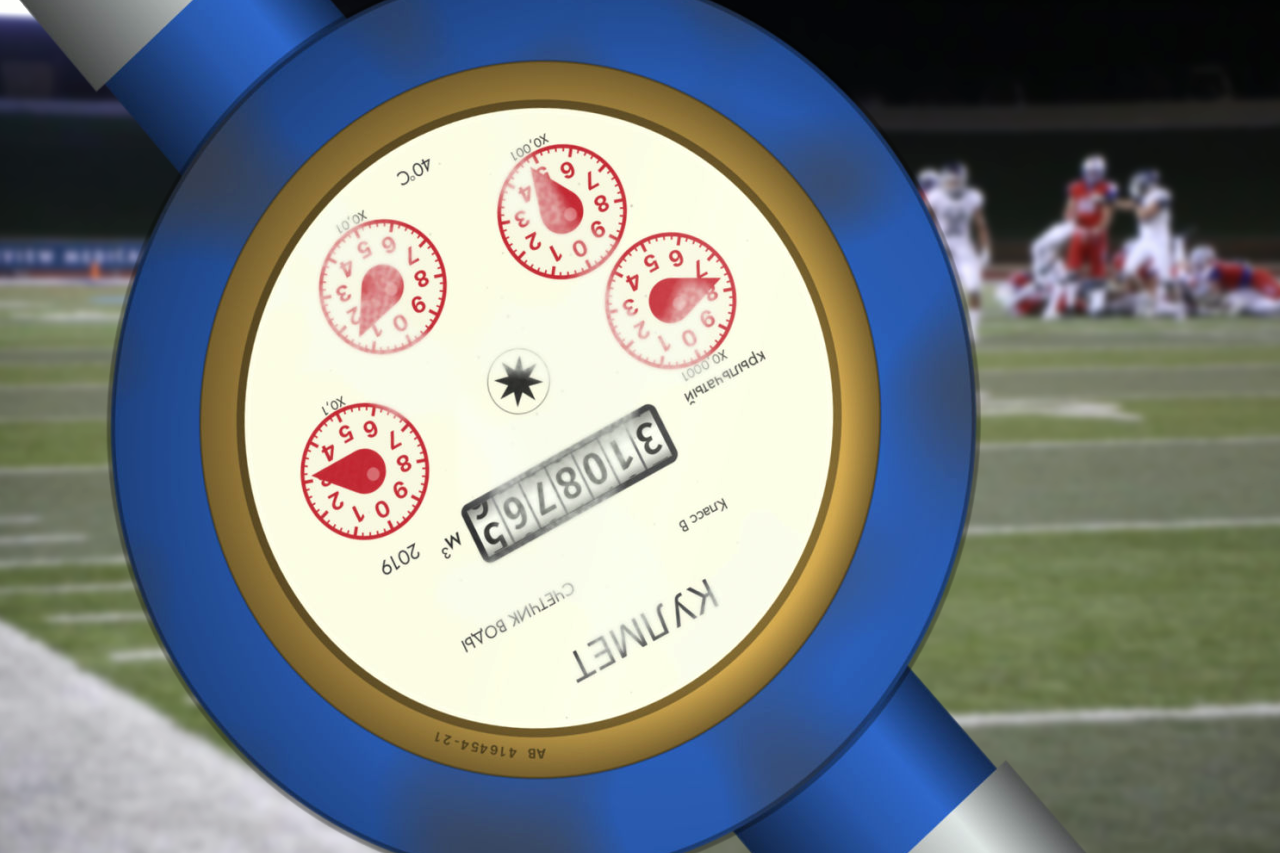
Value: 3108765.3147,m³
